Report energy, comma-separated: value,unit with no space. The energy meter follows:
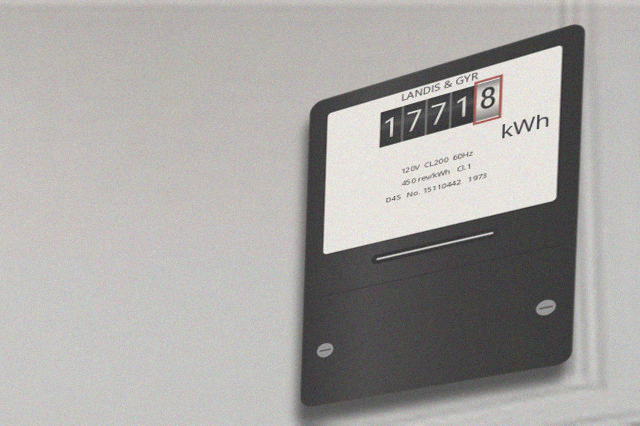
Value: 1771.8,kWh
